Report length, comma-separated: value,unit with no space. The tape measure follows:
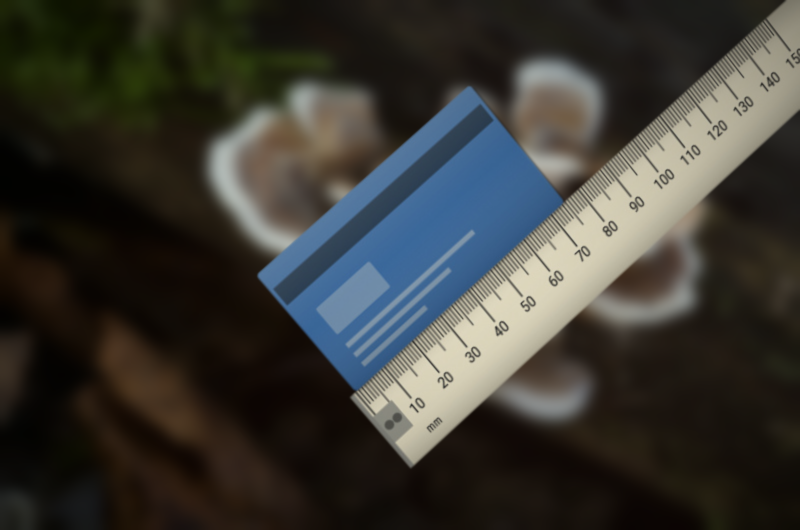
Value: 75,mm
